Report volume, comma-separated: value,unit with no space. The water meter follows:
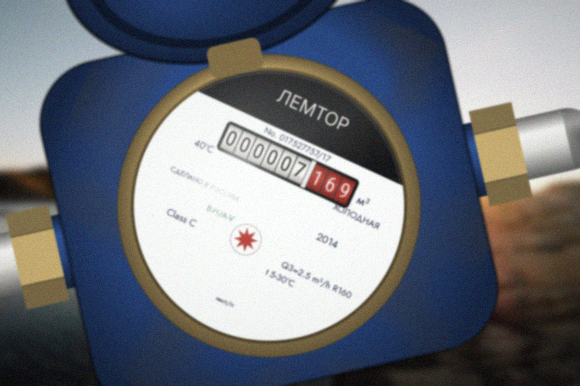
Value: 7.169,m³
